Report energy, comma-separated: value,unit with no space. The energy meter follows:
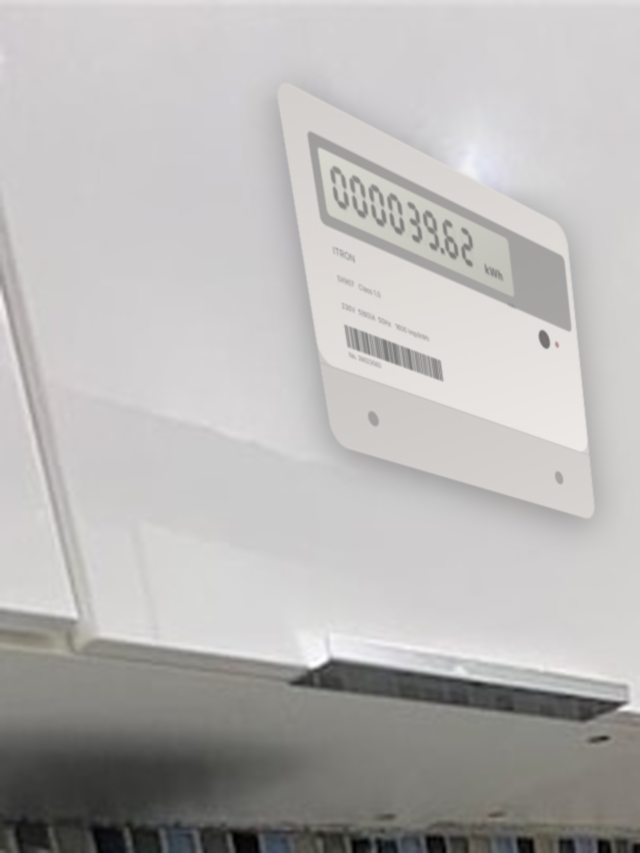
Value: 39.62,kWh
